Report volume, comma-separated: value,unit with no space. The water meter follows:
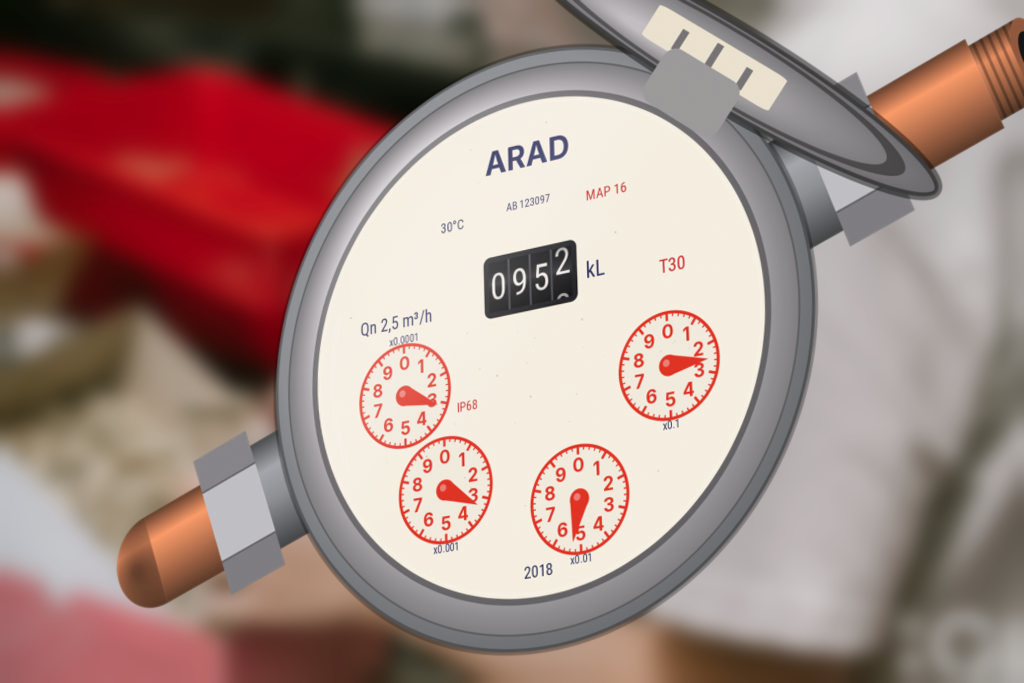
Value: 952.2533,kL
